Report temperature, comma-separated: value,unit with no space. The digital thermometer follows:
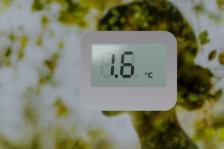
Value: 1.6,°C
